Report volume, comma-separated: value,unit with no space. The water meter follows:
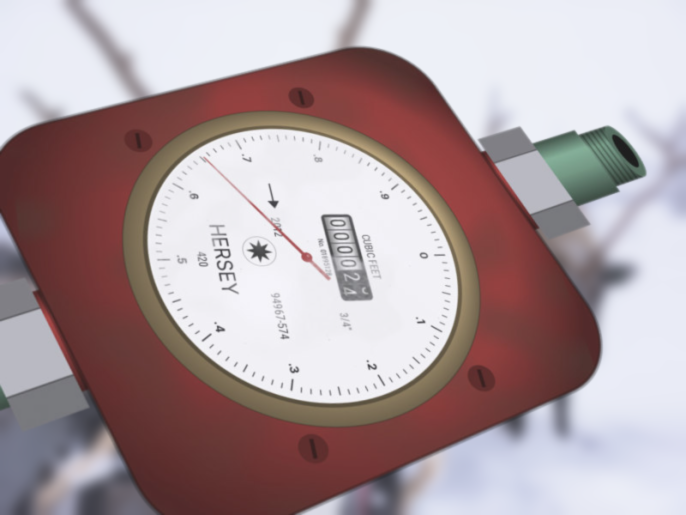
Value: 23.65,ft³
